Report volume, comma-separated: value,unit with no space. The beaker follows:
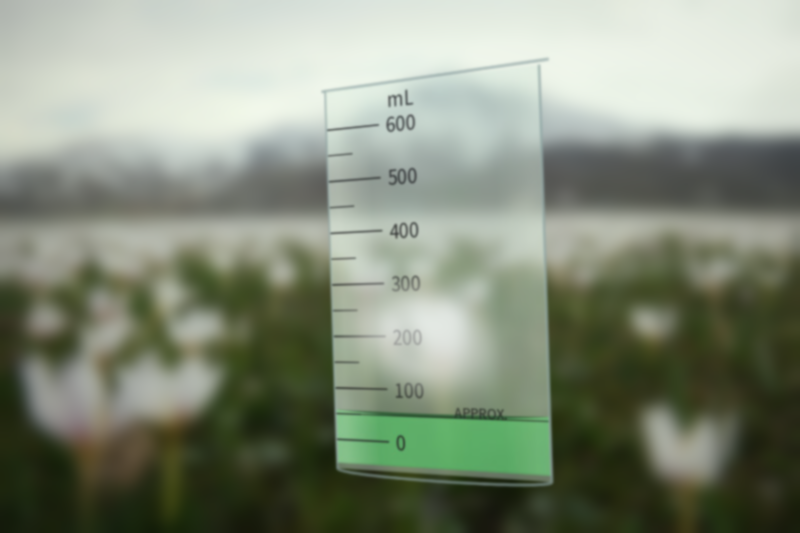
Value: 50,mL
